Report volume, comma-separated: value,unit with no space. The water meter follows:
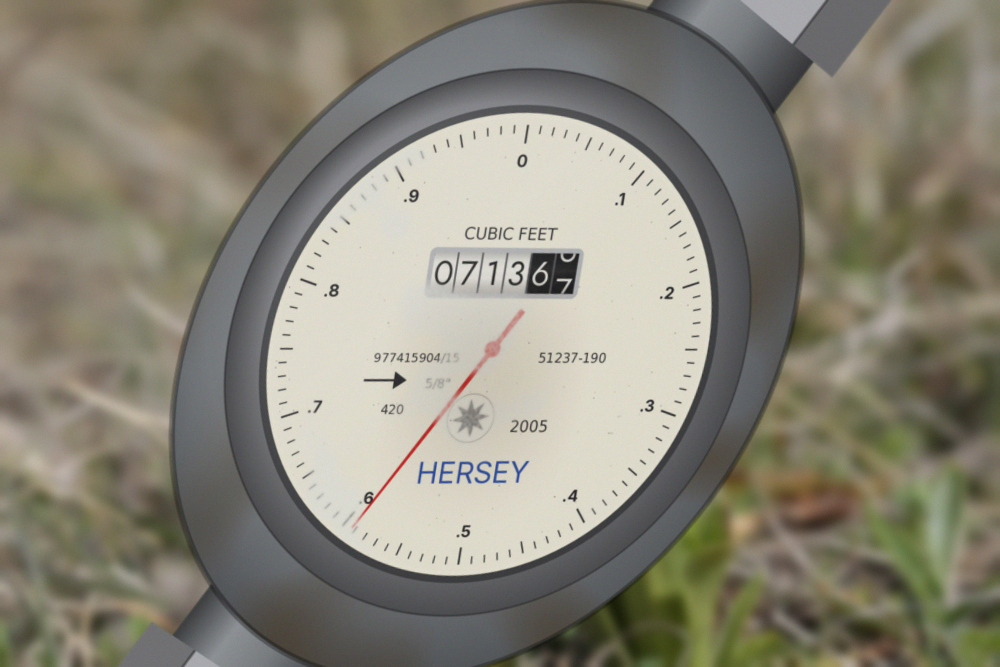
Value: 71366.59,ft³
